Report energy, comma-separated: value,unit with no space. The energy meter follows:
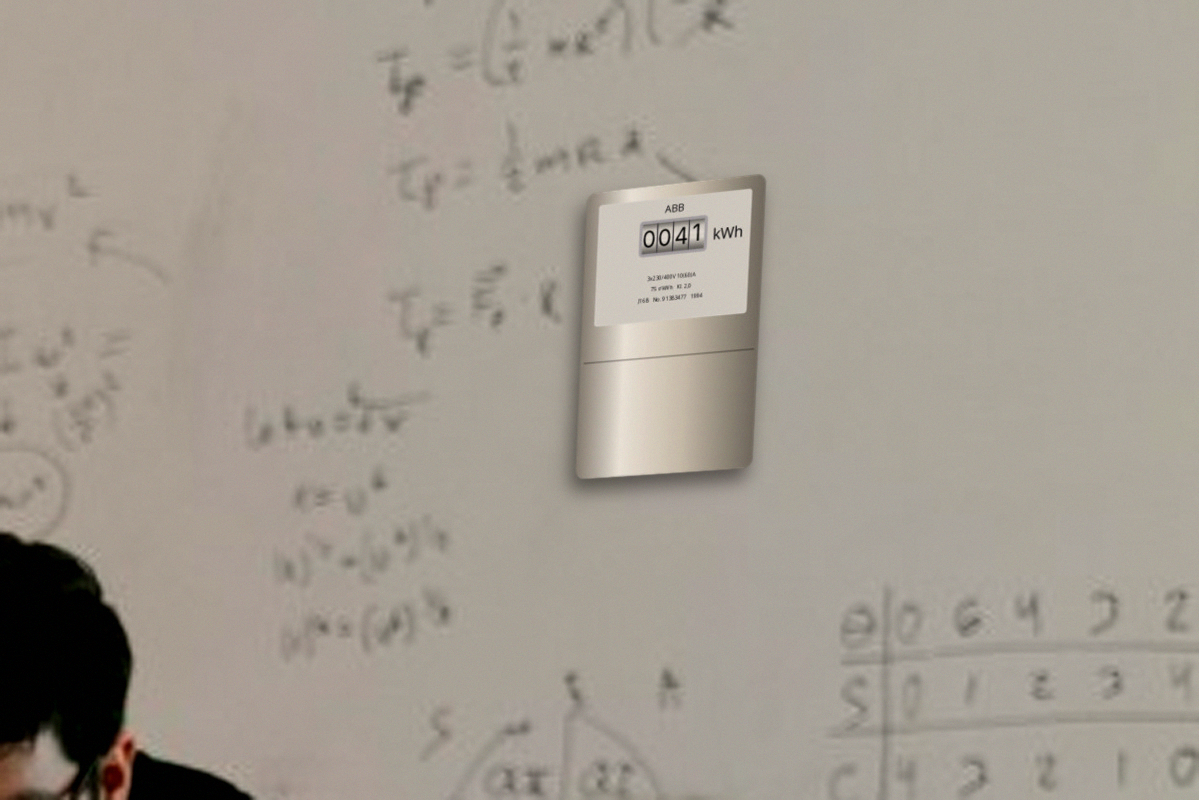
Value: 41,kWh
